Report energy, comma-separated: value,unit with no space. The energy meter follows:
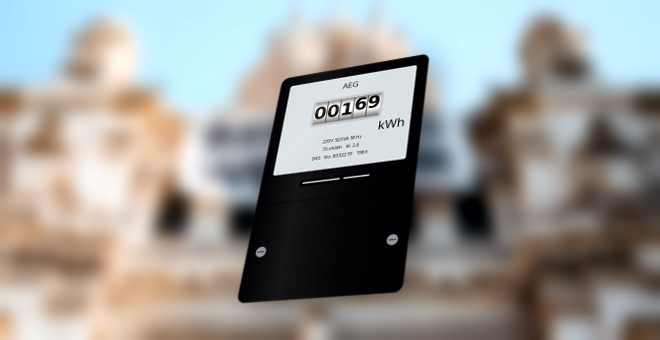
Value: 169,kWh
